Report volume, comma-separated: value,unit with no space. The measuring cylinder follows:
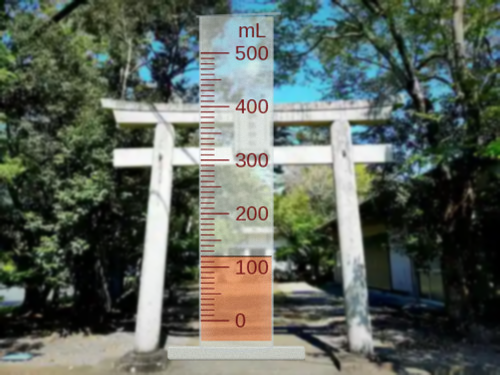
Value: 120,mL
